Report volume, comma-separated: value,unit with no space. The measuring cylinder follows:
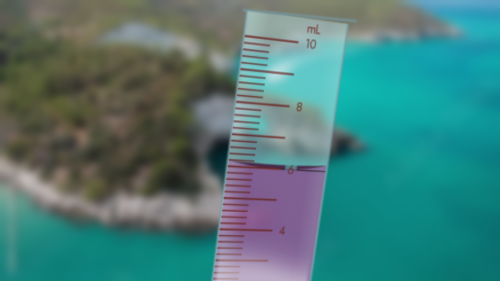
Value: 6,mL
